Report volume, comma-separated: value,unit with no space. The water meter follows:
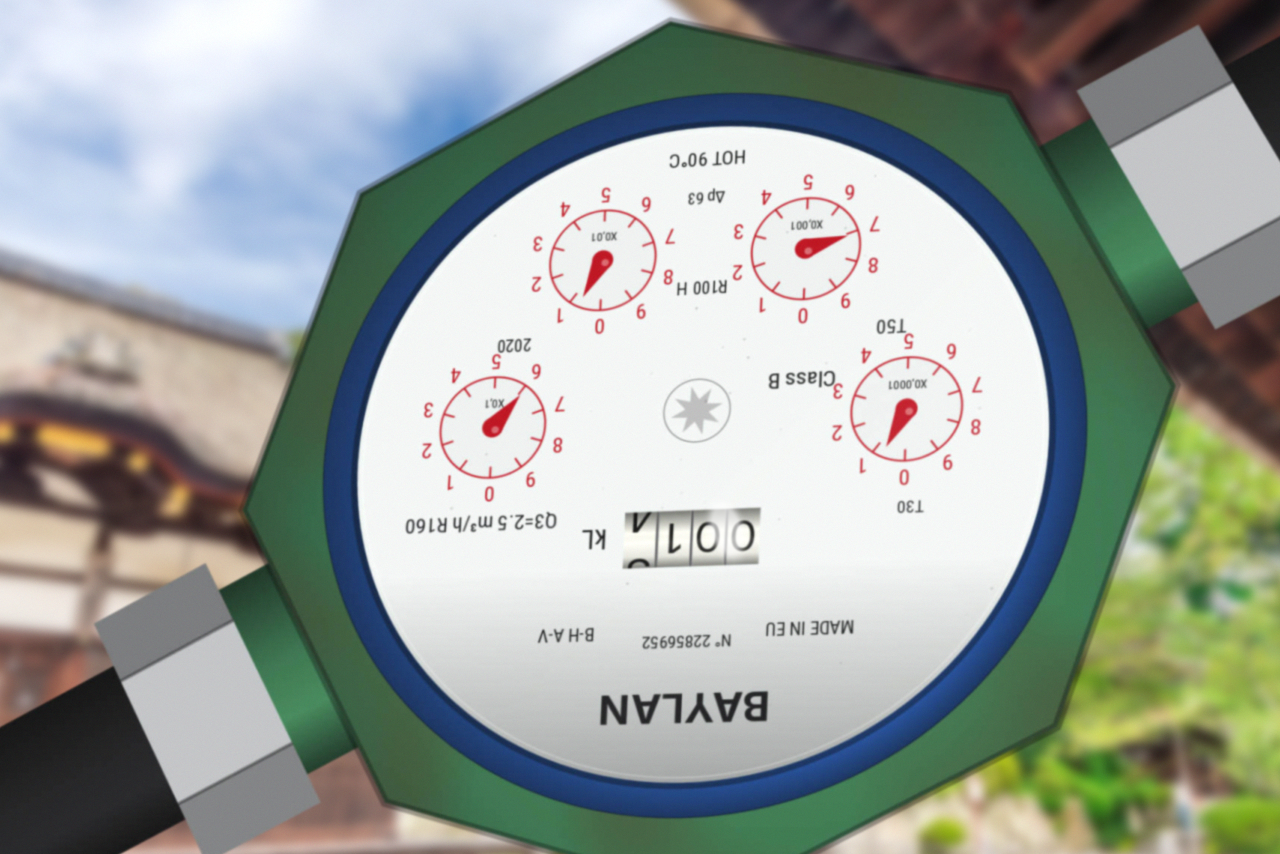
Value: 13.6070,kL
